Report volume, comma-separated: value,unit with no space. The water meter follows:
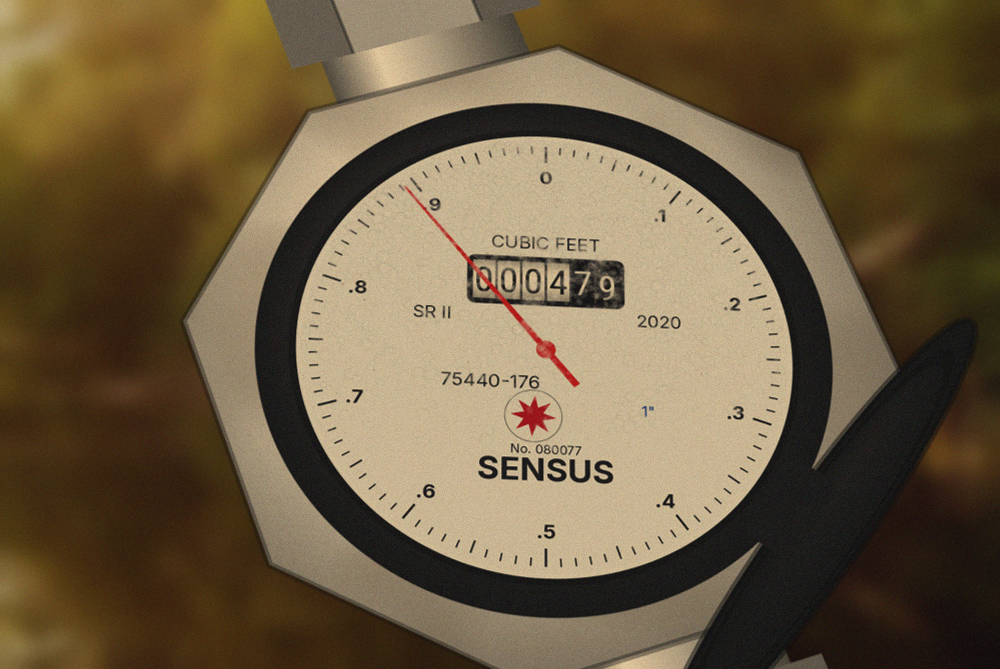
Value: 478.89,ft³
